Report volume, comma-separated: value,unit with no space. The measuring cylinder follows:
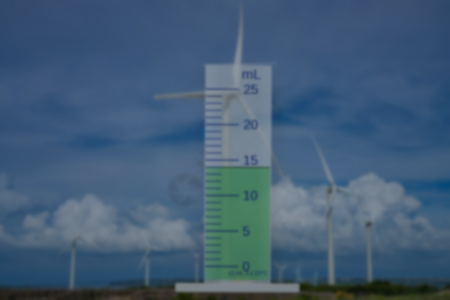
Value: 14,mL
